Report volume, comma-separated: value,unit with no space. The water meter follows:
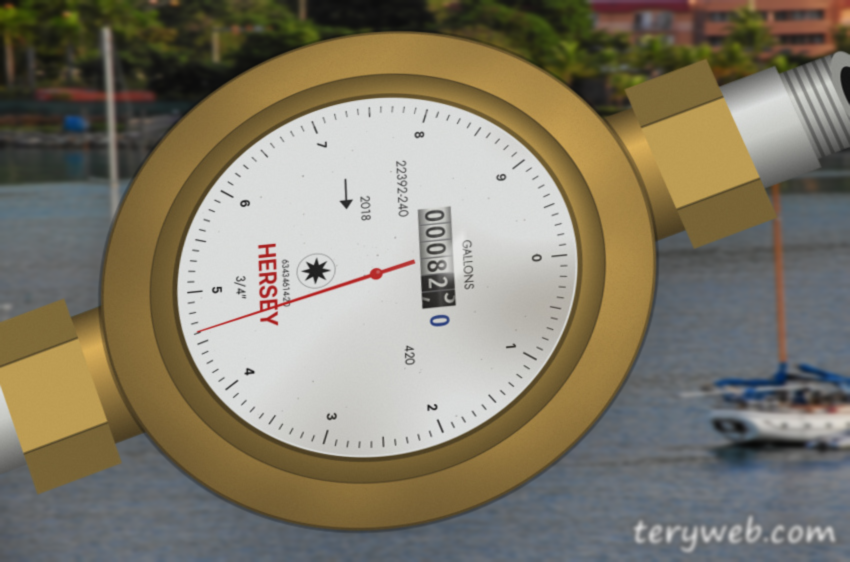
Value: 8234.6,gal
